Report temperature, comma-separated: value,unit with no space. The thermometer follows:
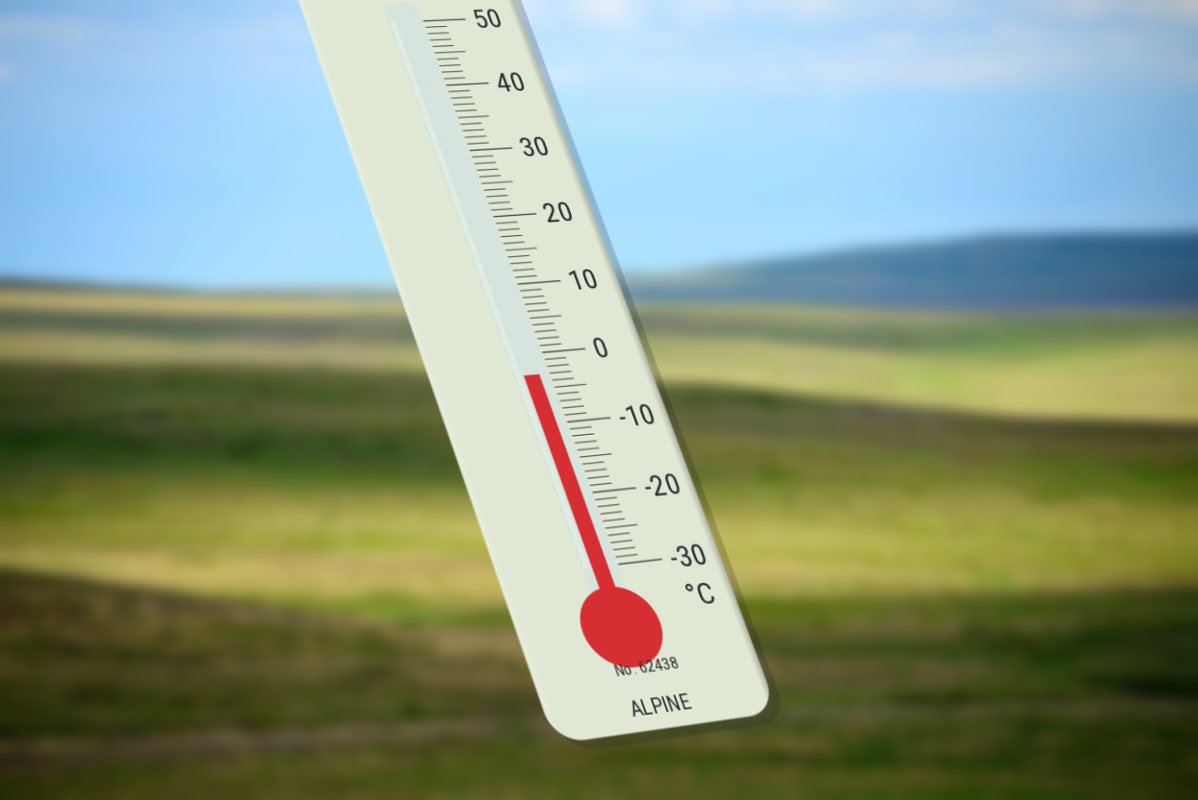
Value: -3,°C
